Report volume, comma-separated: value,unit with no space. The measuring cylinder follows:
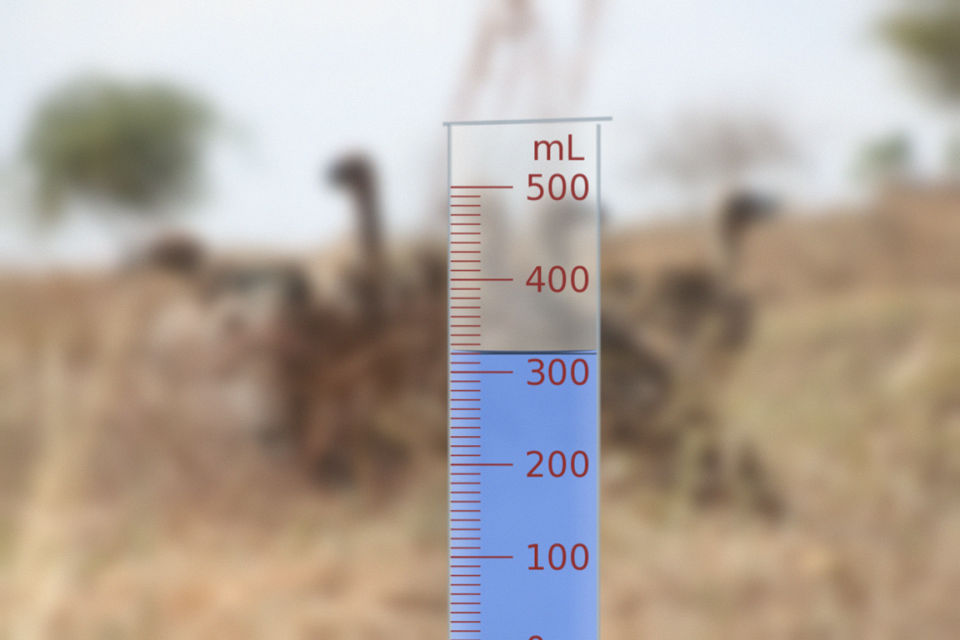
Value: 320,mL
